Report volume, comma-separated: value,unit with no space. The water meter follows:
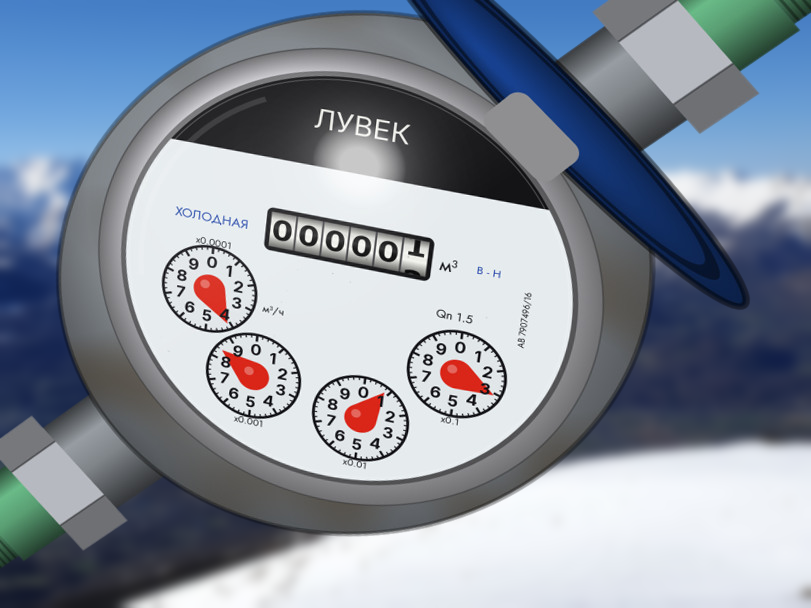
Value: 1.3084,m³
